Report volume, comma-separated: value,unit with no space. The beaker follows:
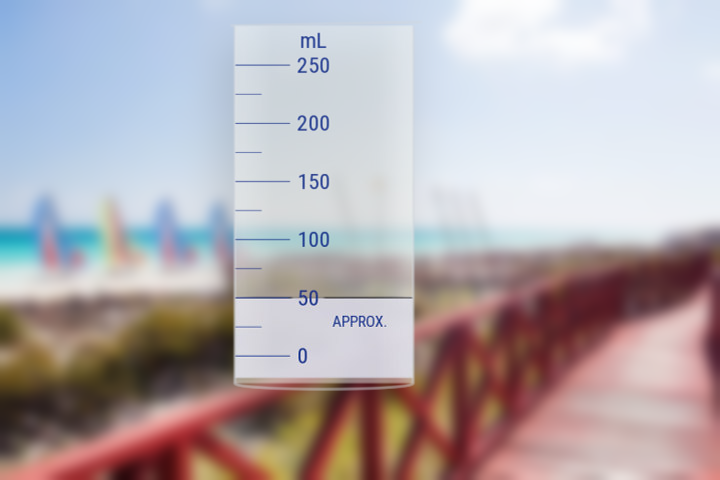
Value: 50,mL
